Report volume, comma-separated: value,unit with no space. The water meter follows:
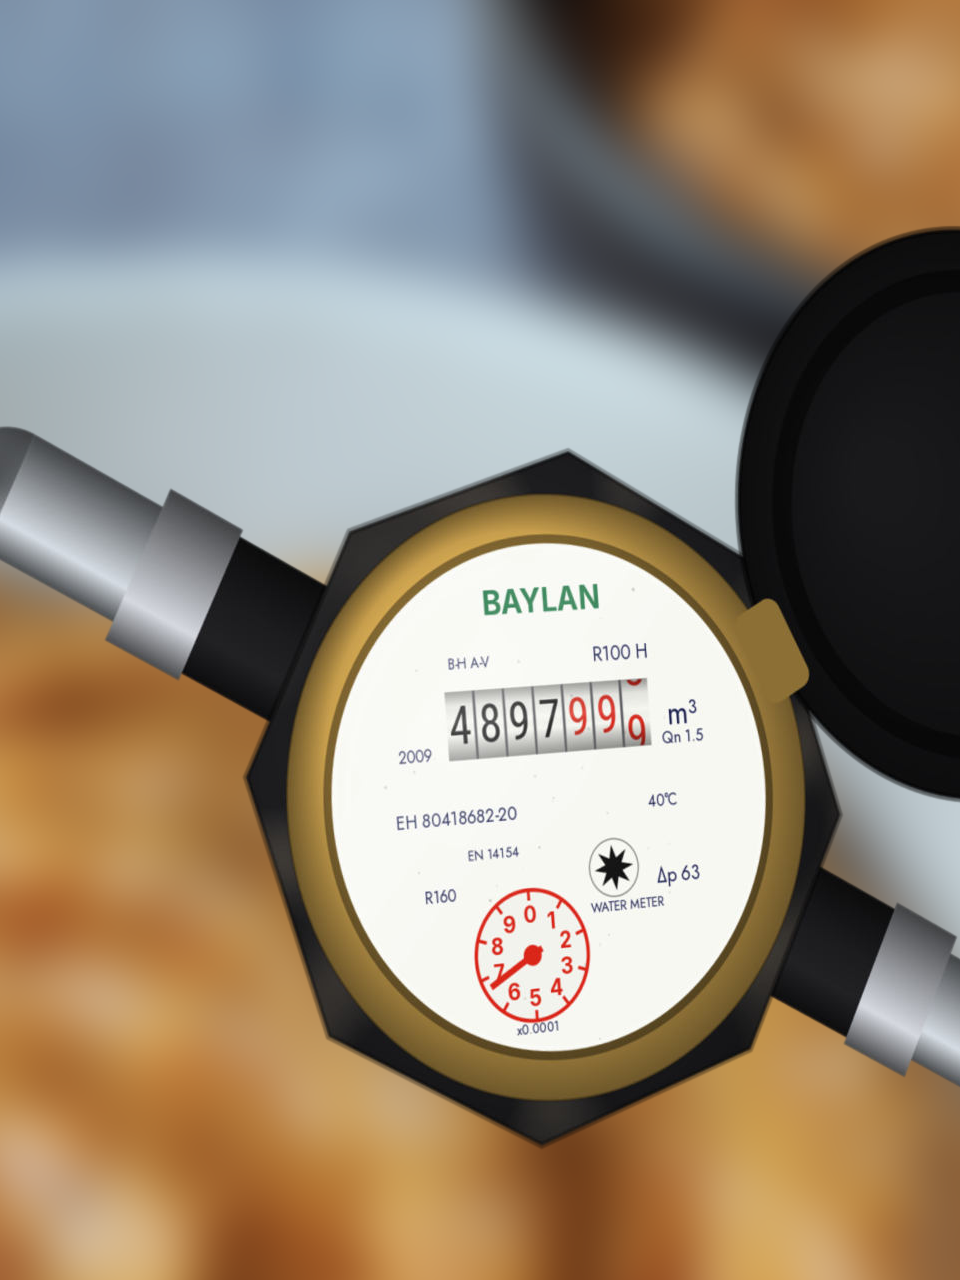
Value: 4897.9986,m³
